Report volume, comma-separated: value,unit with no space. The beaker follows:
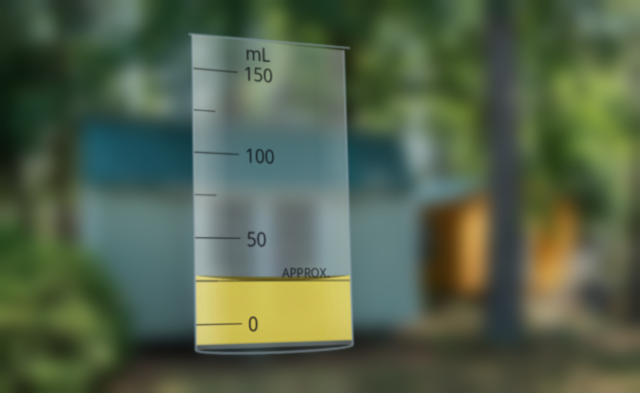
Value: 25,mL
